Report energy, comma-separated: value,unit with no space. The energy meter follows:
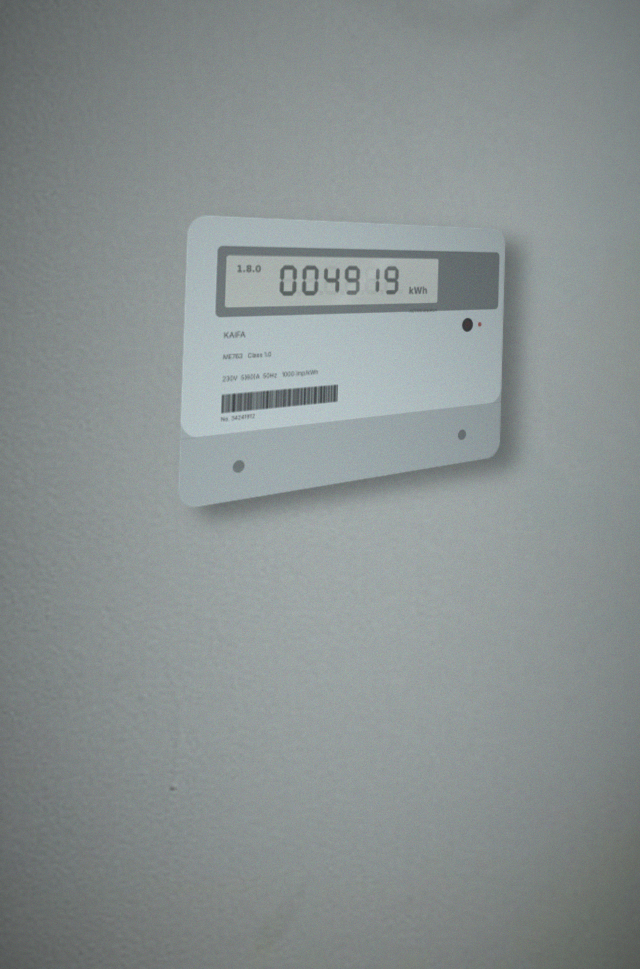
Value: 4919,kWh
